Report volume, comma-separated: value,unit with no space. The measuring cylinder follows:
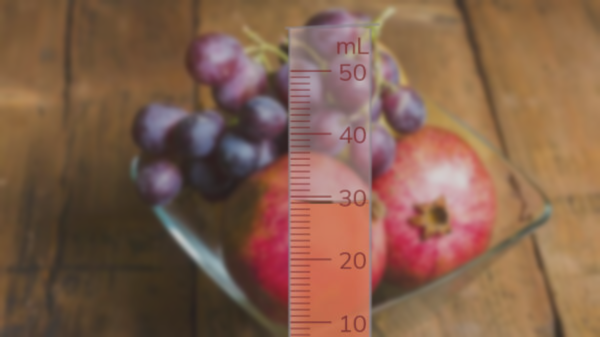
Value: 29,mL
